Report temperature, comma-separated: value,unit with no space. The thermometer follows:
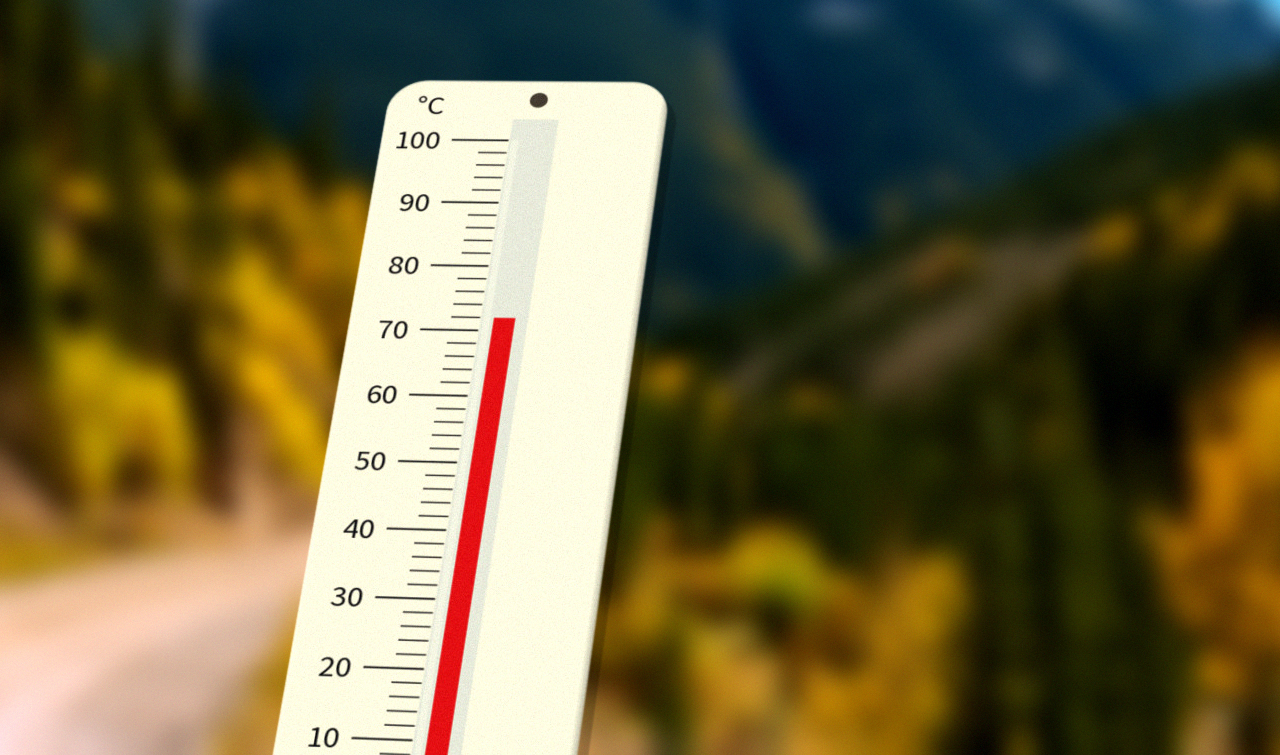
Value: 72,°C
